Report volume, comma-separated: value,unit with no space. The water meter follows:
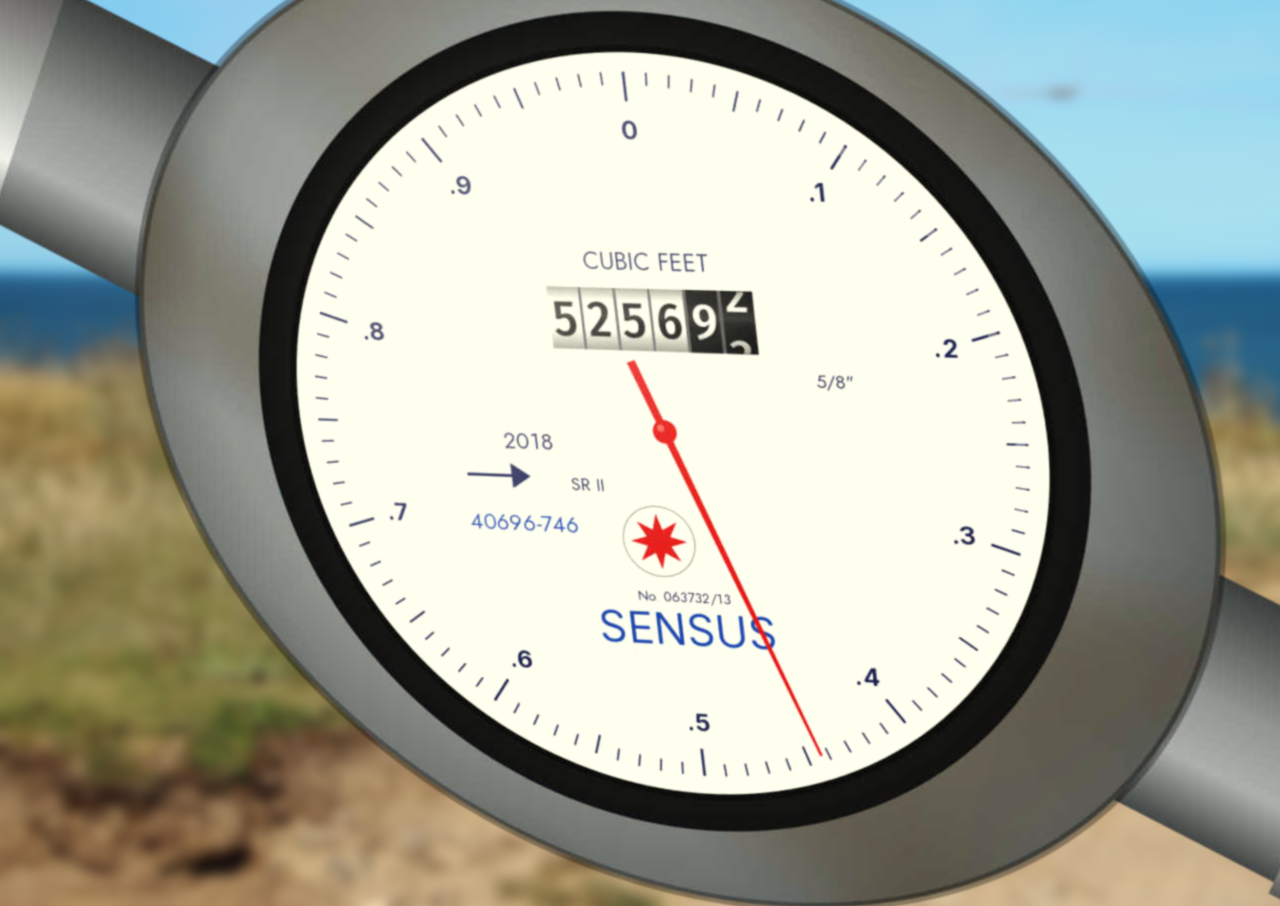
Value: 525692.44,ft³
